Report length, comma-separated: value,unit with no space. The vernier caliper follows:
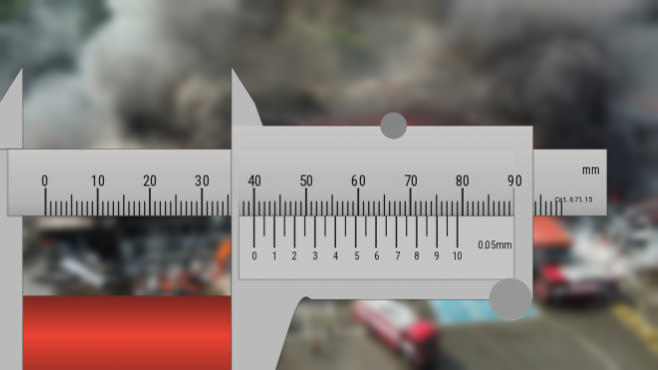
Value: 40.0,mm
